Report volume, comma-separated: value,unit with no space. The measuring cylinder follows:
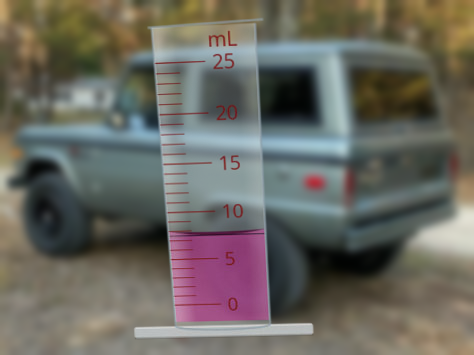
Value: 7.5,mL
